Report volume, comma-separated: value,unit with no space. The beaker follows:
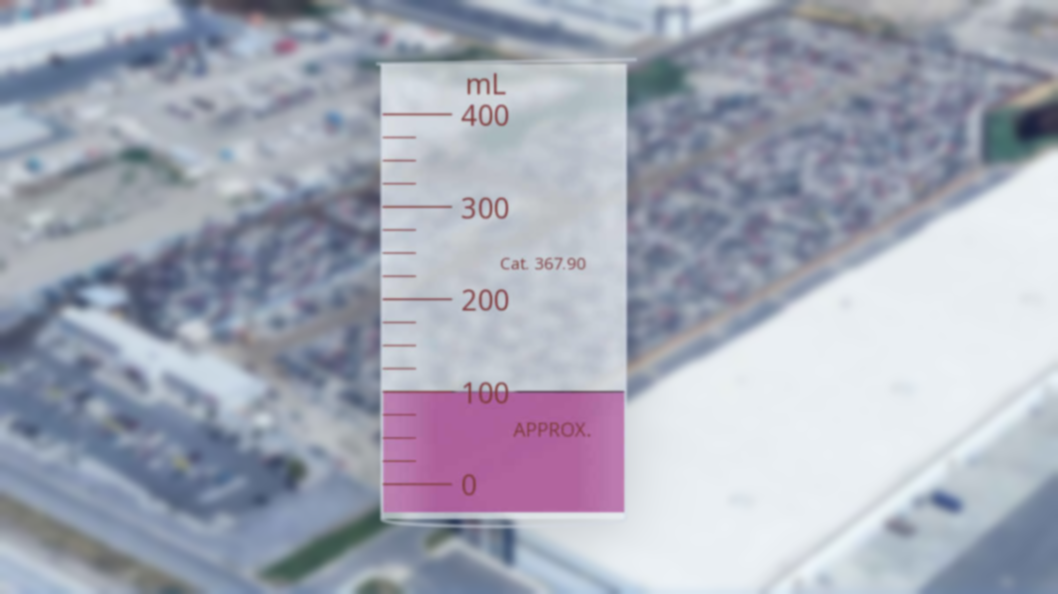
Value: 100,mL
